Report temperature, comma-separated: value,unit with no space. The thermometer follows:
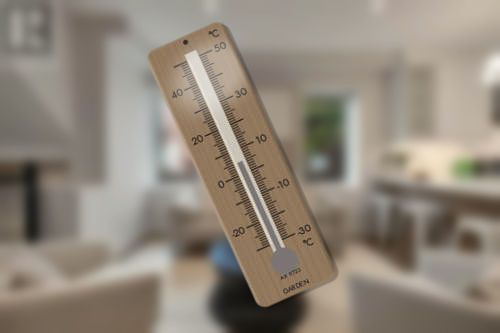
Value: 5,°C
